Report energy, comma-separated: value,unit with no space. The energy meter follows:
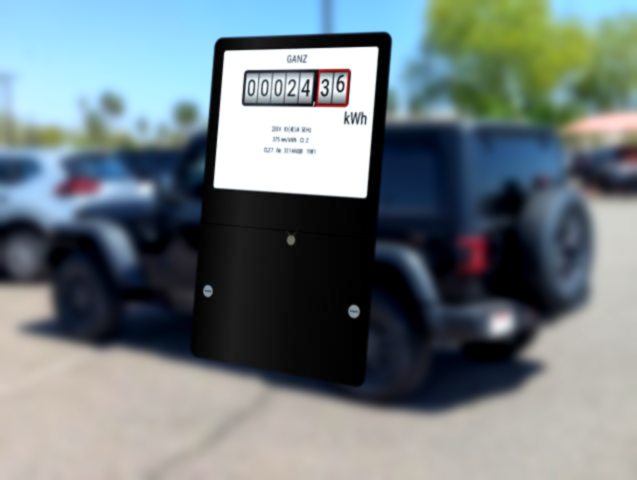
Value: 24.36,kWh
